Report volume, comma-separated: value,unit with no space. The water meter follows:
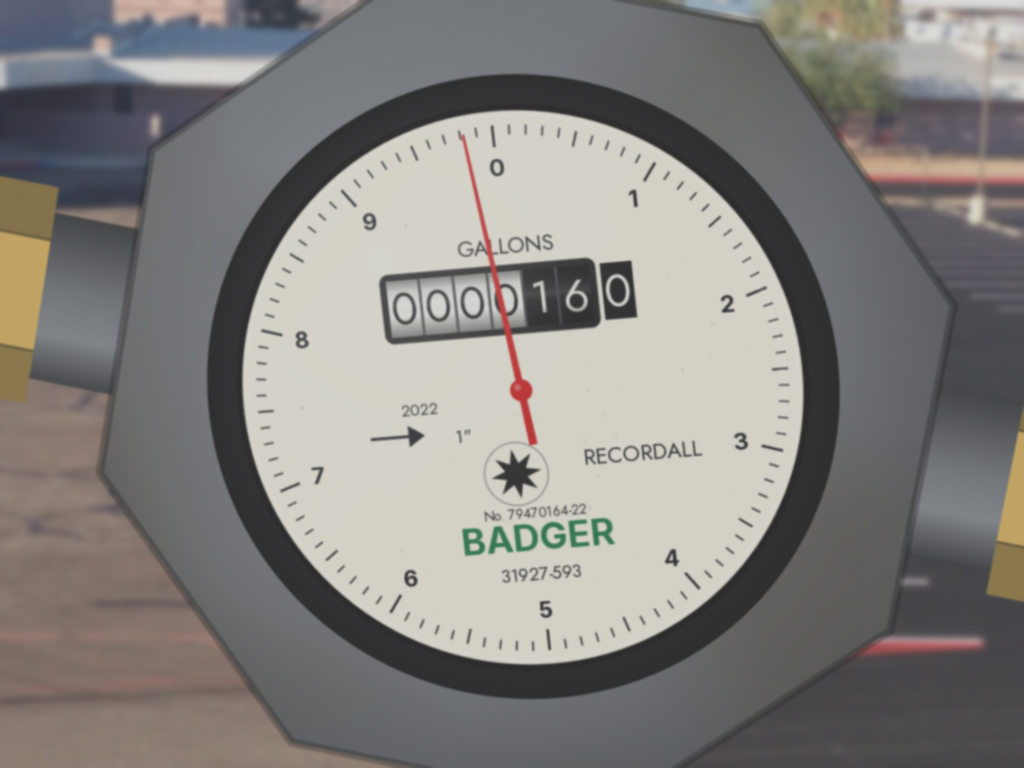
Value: 159.8,gal
